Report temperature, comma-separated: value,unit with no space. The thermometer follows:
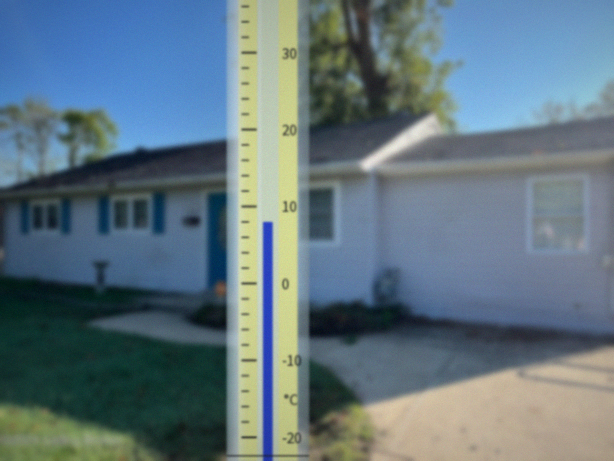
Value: 8,°C
